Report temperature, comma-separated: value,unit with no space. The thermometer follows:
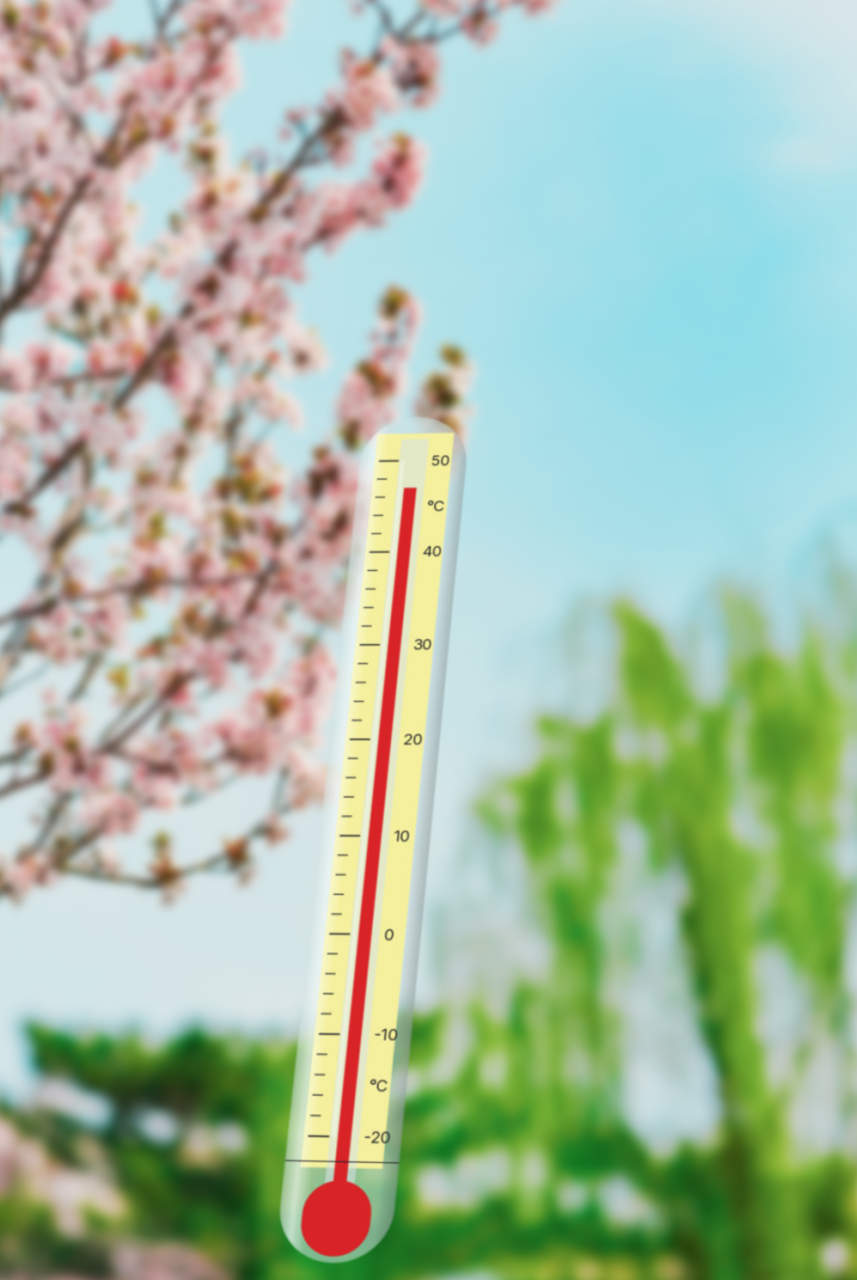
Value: 47,°C
